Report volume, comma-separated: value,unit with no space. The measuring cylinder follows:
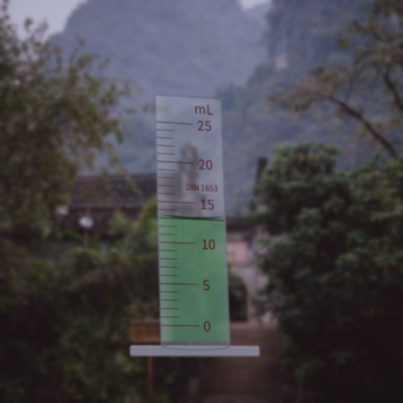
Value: 13,mL
